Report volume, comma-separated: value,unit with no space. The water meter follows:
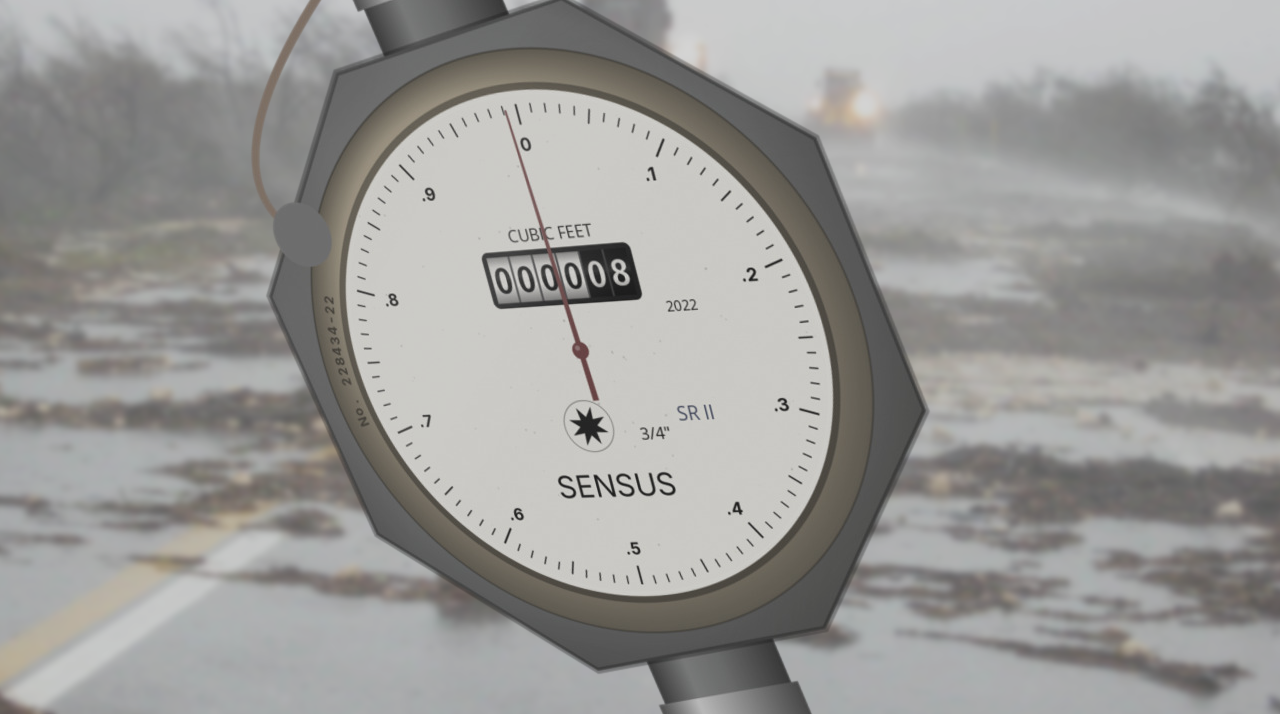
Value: 7.99,ft³
